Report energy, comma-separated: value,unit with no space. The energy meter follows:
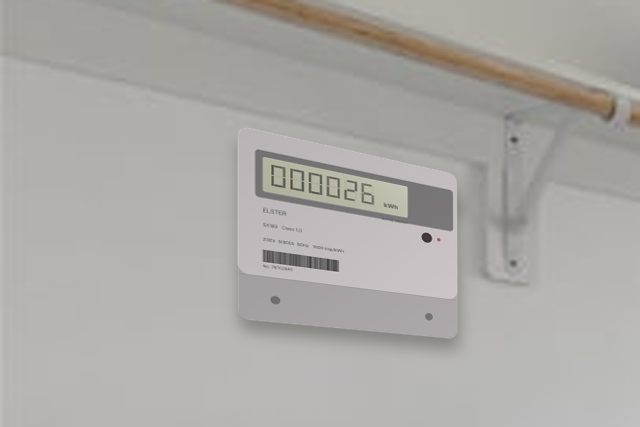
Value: 26,kWh
